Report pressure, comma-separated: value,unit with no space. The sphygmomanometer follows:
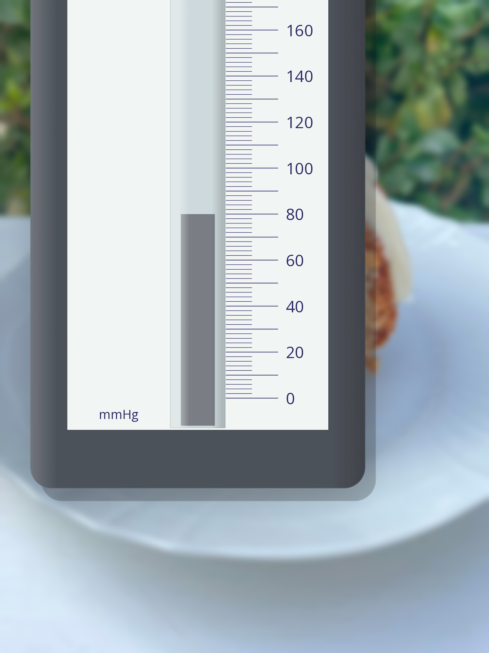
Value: 80,mmHg
